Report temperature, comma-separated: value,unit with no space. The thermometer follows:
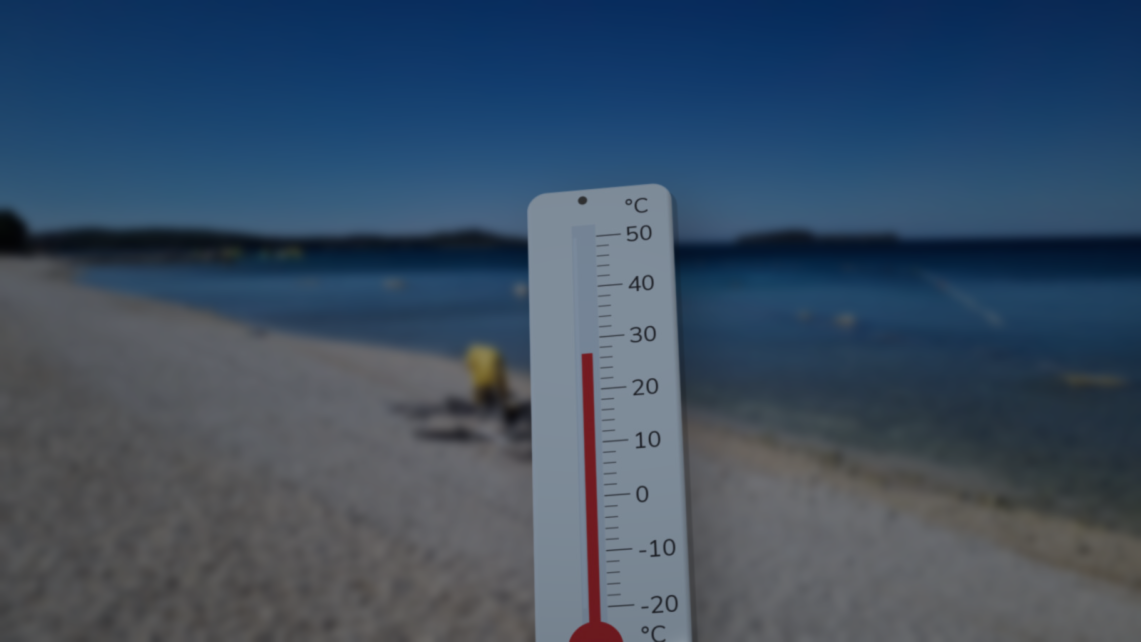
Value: 27,°C
